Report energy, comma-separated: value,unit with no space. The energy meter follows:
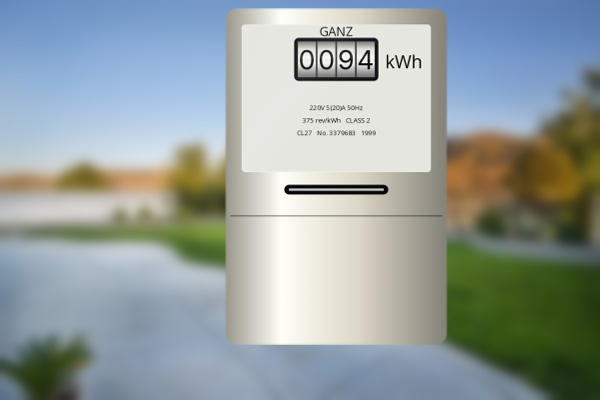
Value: 94,kWh
